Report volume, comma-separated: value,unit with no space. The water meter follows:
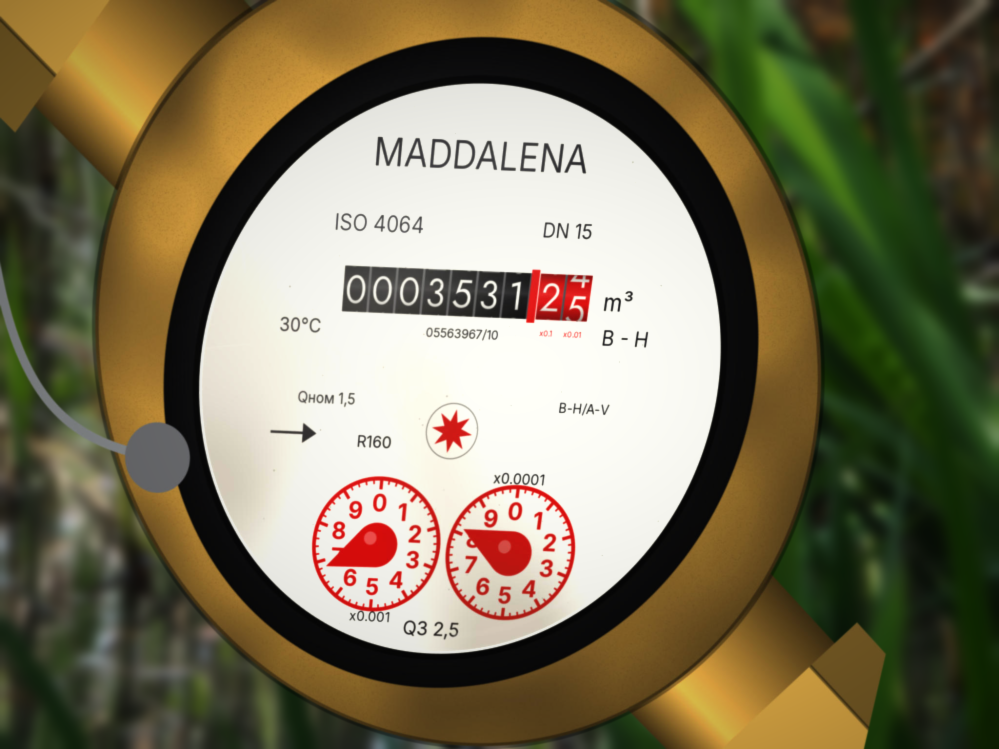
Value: 3531.2468,m³
